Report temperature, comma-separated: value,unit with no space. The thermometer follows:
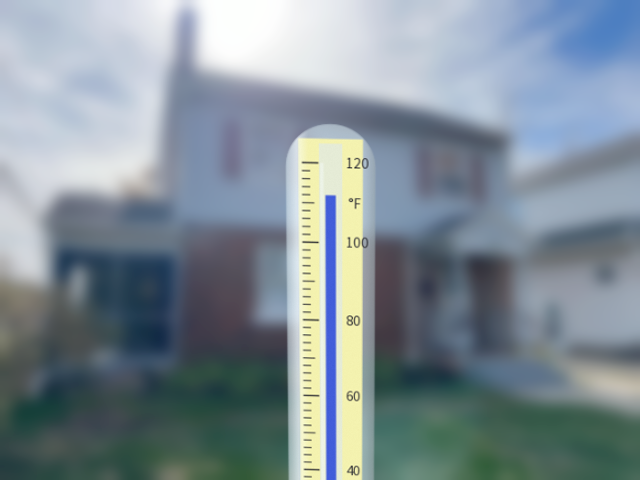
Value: 112,°F
